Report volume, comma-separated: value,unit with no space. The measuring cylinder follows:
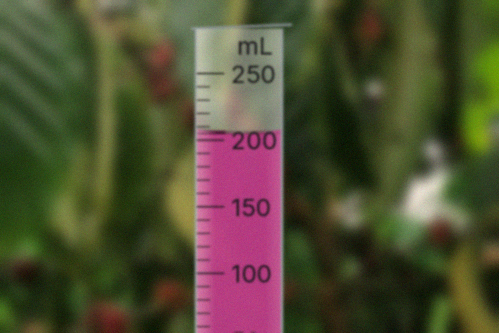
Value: 205,mL
